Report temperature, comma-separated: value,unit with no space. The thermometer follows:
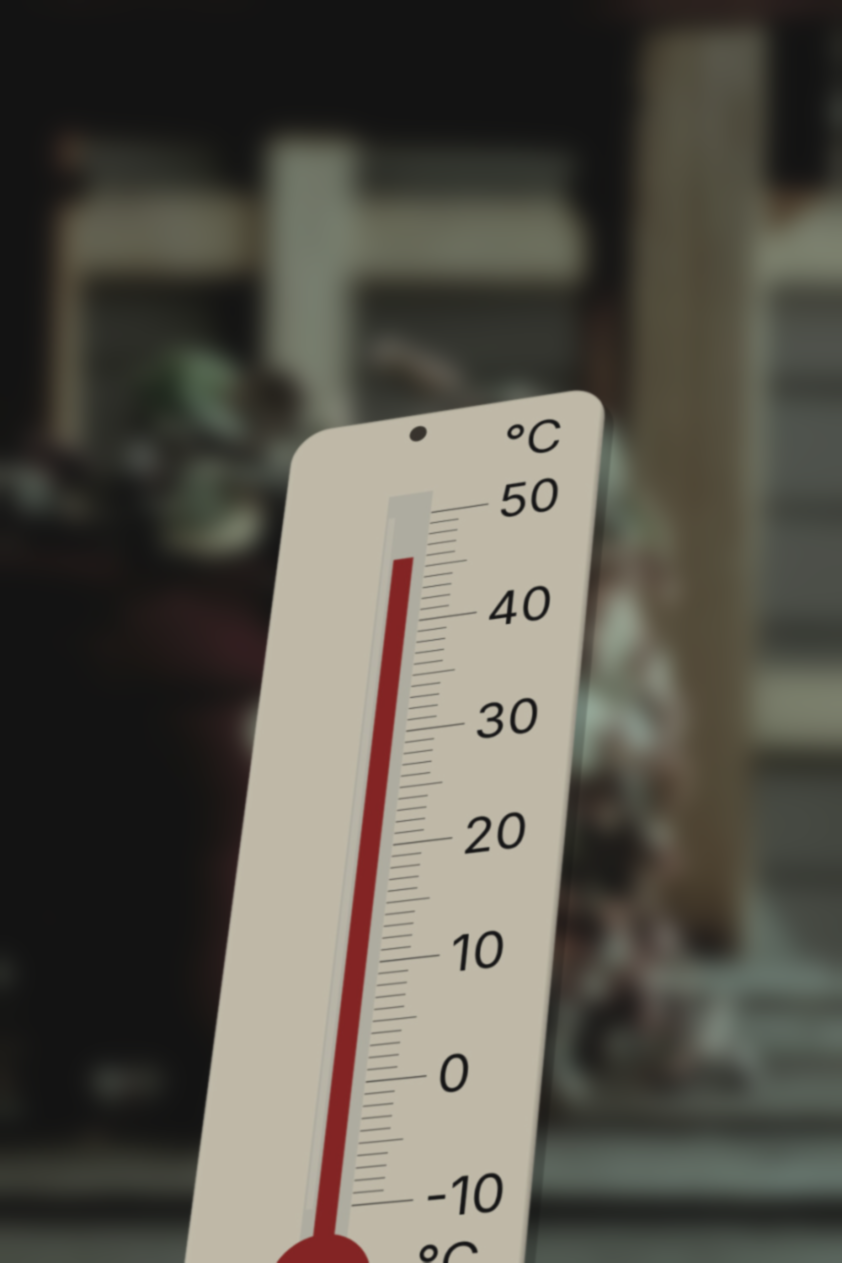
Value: 46,°C
